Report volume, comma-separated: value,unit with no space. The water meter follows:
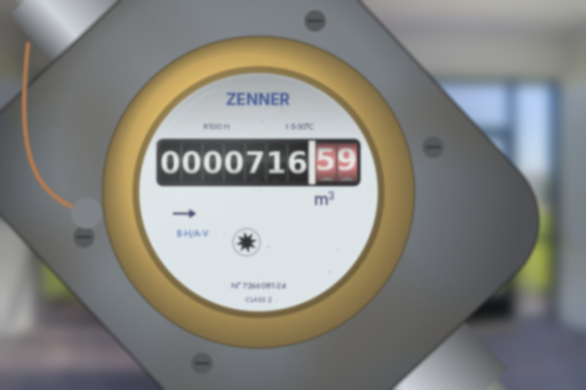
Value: 716.59,m³
